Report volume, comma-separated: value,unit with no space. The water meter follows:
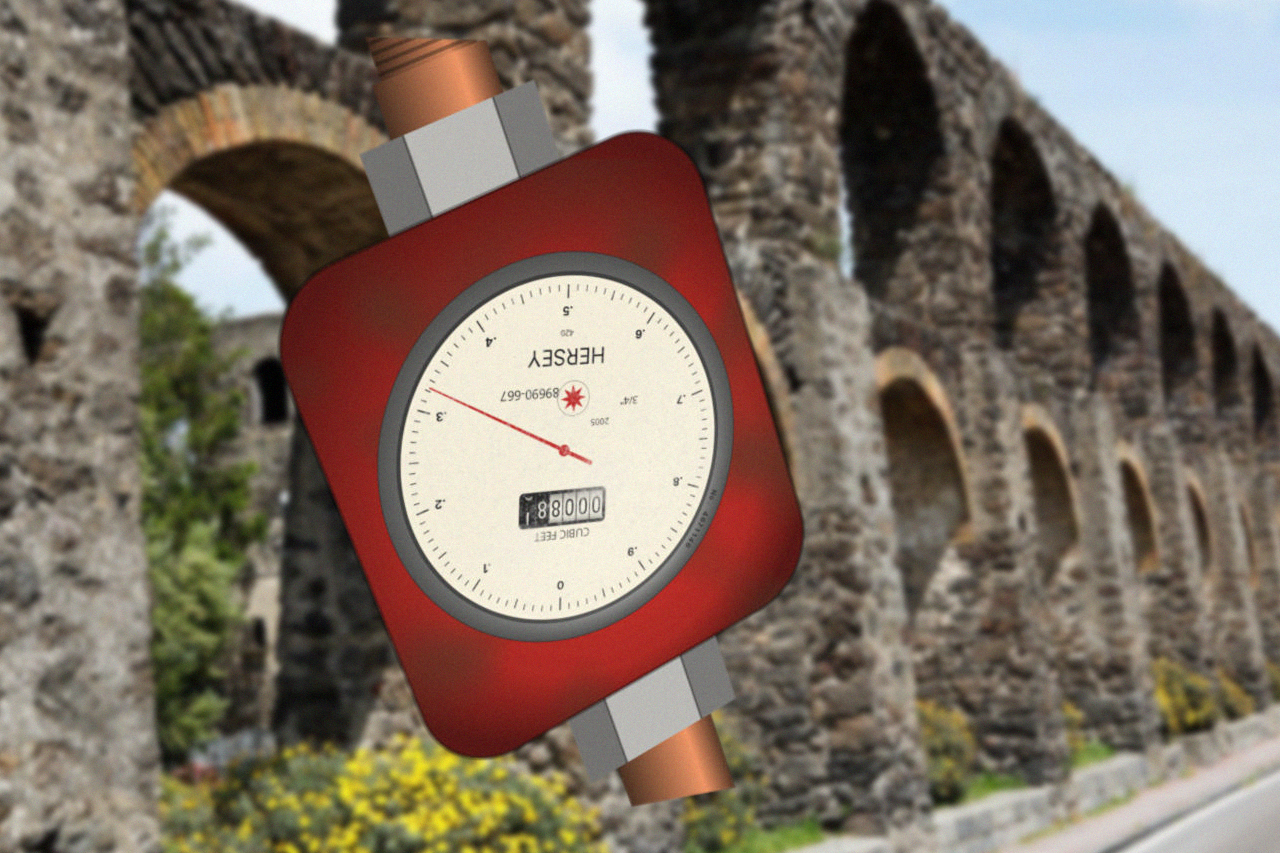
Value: 881.32,ft³
